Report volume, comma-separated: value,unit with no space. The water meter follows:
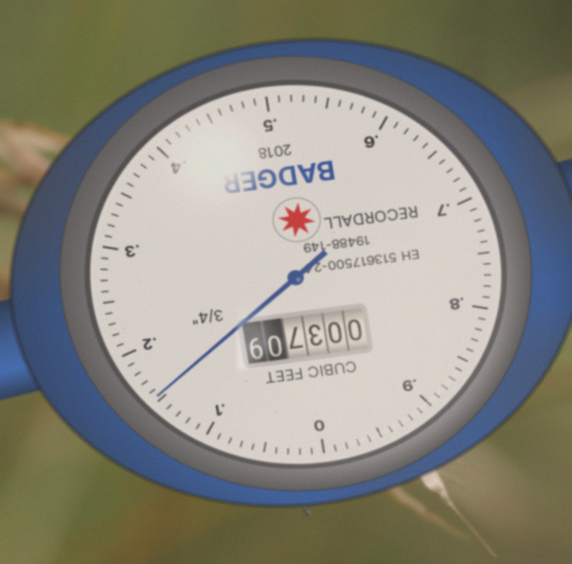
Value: 3709.15,ft³
